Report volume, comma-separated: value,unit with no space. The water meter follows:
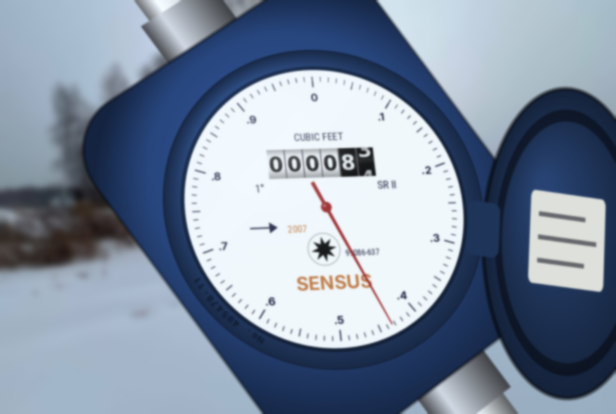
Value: 83.43,ft³
